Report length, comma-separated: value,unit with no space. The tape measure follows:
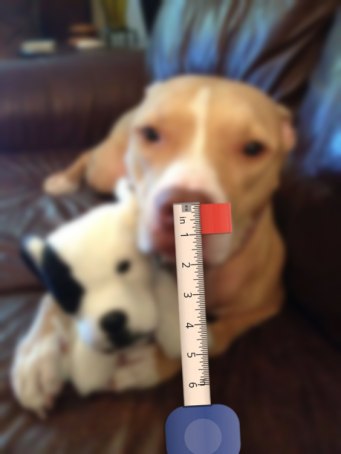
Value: 1,in
